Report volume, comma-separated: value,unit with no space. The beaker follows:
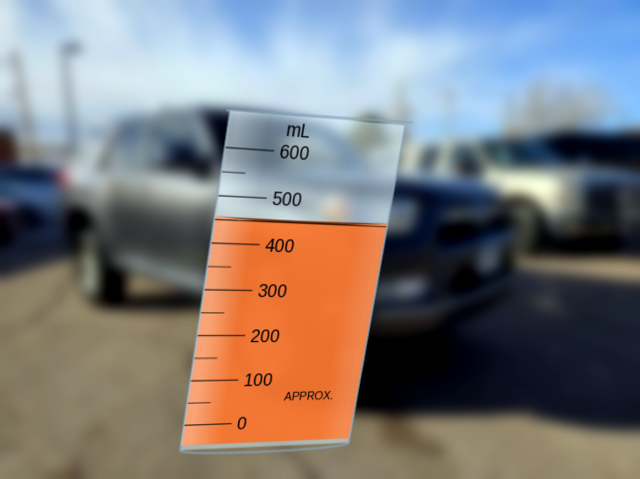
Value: 450,mL
